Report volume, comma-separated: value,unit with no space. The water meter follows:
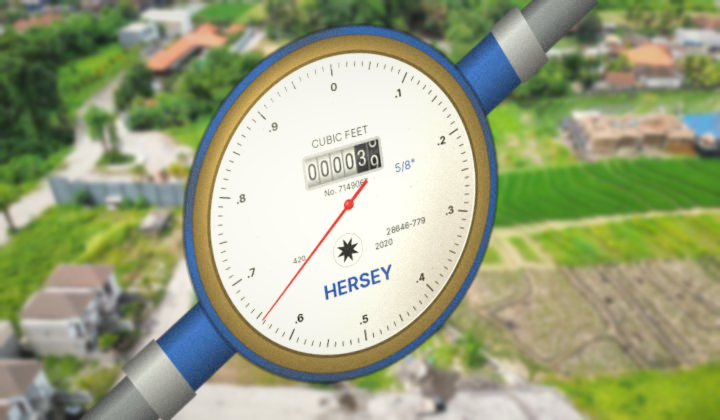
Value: 38.64,ft³
